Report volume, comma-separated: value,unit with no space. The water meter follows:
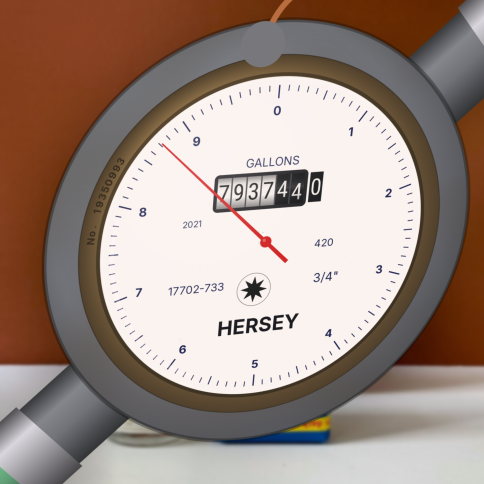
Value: 7937438.7,gal
